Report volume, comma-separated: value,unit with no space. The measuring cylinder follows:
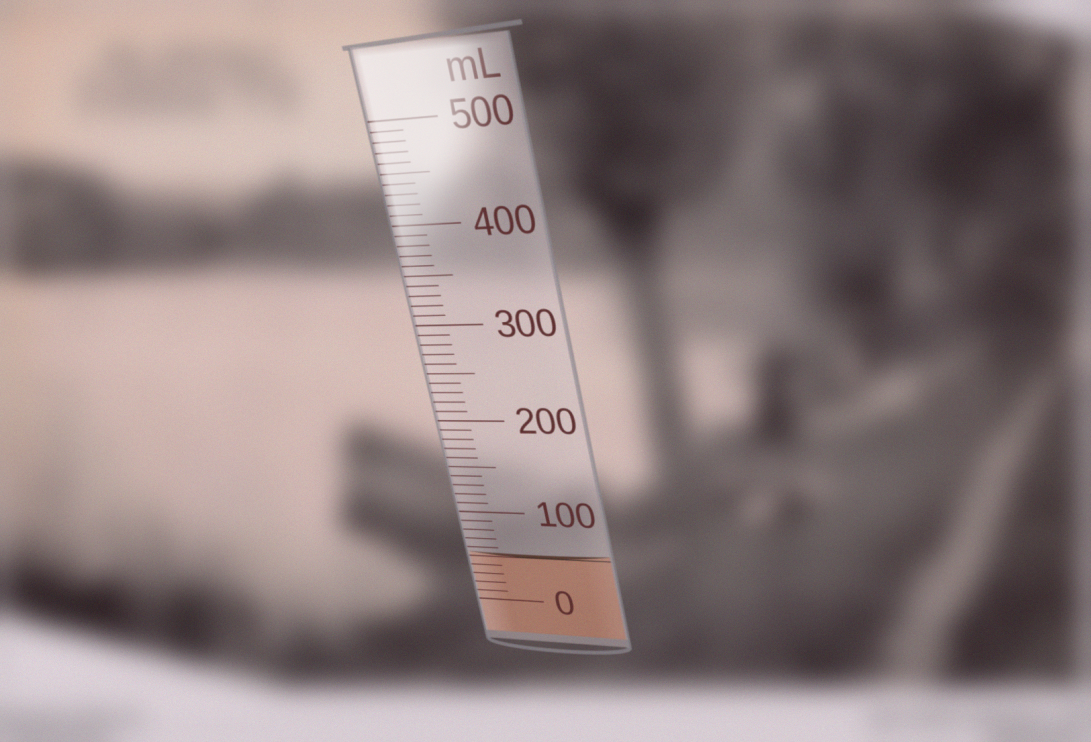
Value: 50,mL
